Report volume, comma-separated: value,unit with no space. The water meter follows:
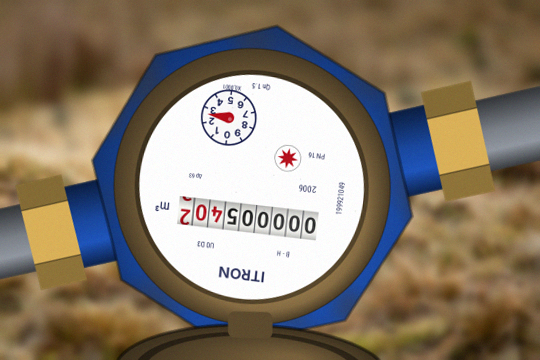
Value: 5.4022,m³
